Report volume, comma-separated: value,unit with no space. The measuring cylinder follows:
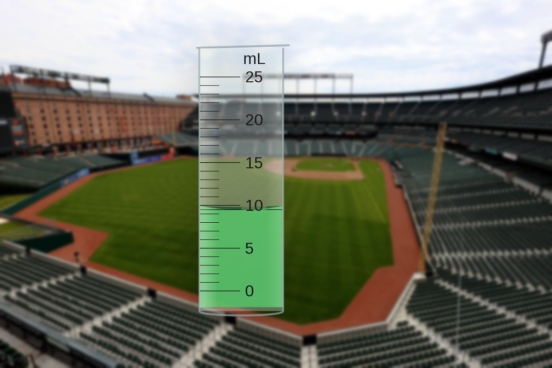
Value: 9.5,mL
